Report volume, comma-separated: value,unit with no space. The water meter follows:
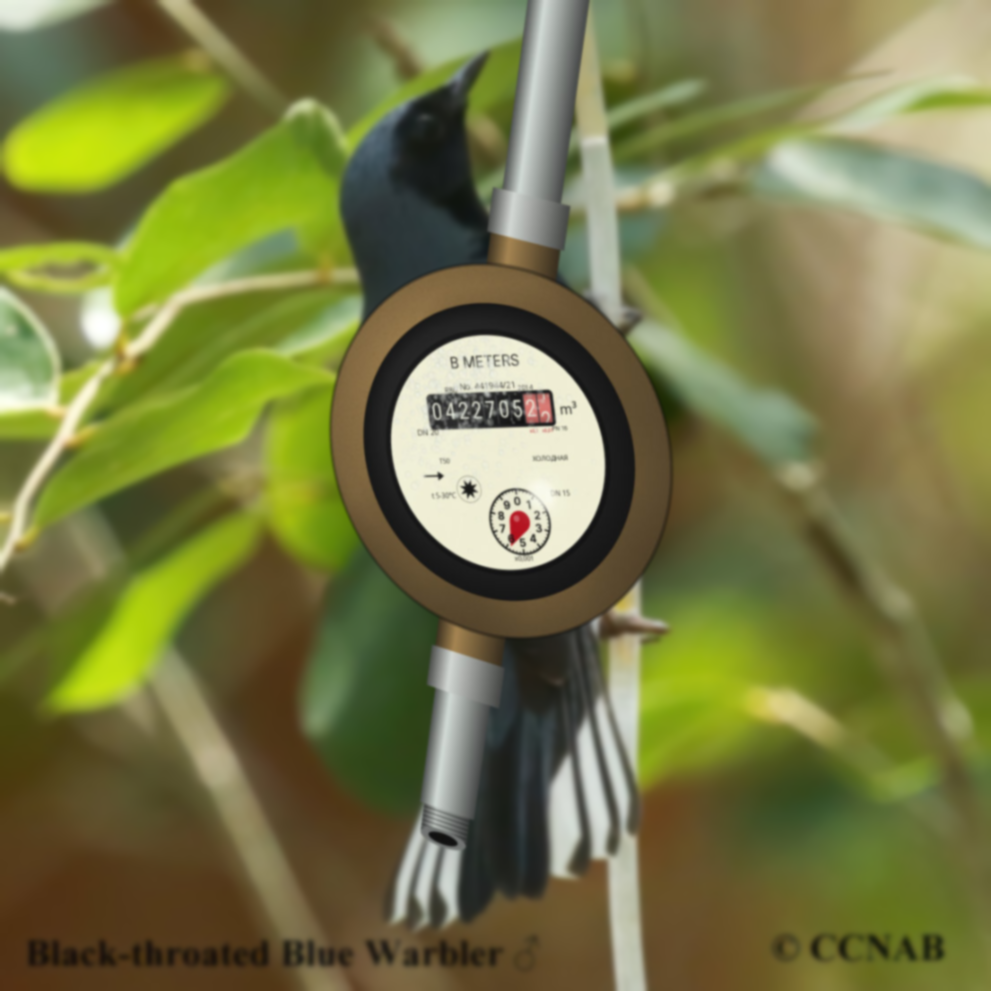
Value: 422705.215,m³
